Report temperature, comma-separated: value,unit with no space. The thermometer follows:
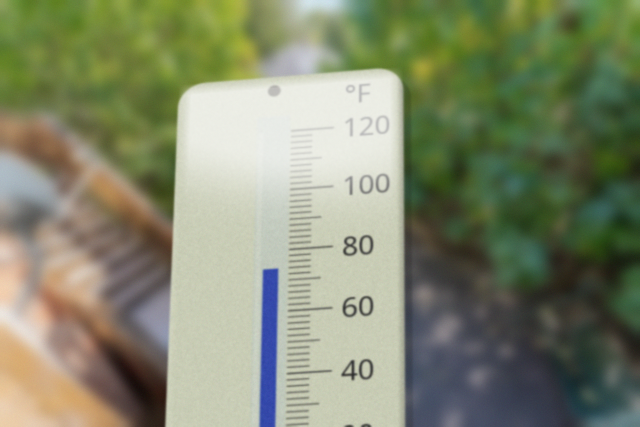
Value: 74,°F
